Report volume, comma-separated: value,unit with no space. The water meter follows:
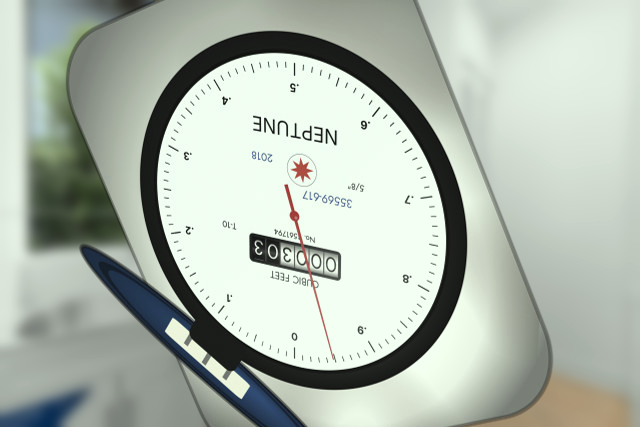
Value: 302.95,ft³
